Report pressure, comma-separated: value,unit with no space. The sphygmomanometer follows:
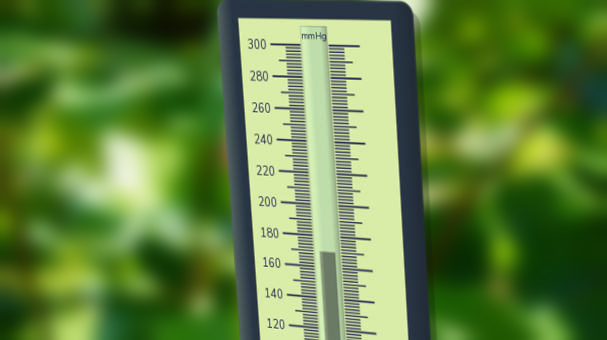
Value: 170,mmHg
